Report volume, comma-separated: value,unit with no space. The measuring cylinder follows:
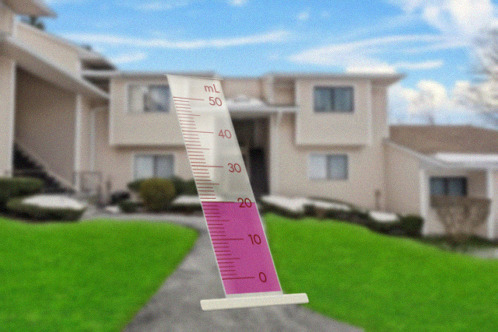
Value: 20,mL
